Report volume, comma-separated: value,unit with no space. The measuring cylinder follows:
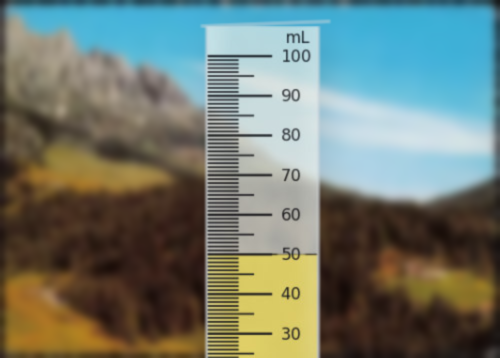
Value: 50,mL
